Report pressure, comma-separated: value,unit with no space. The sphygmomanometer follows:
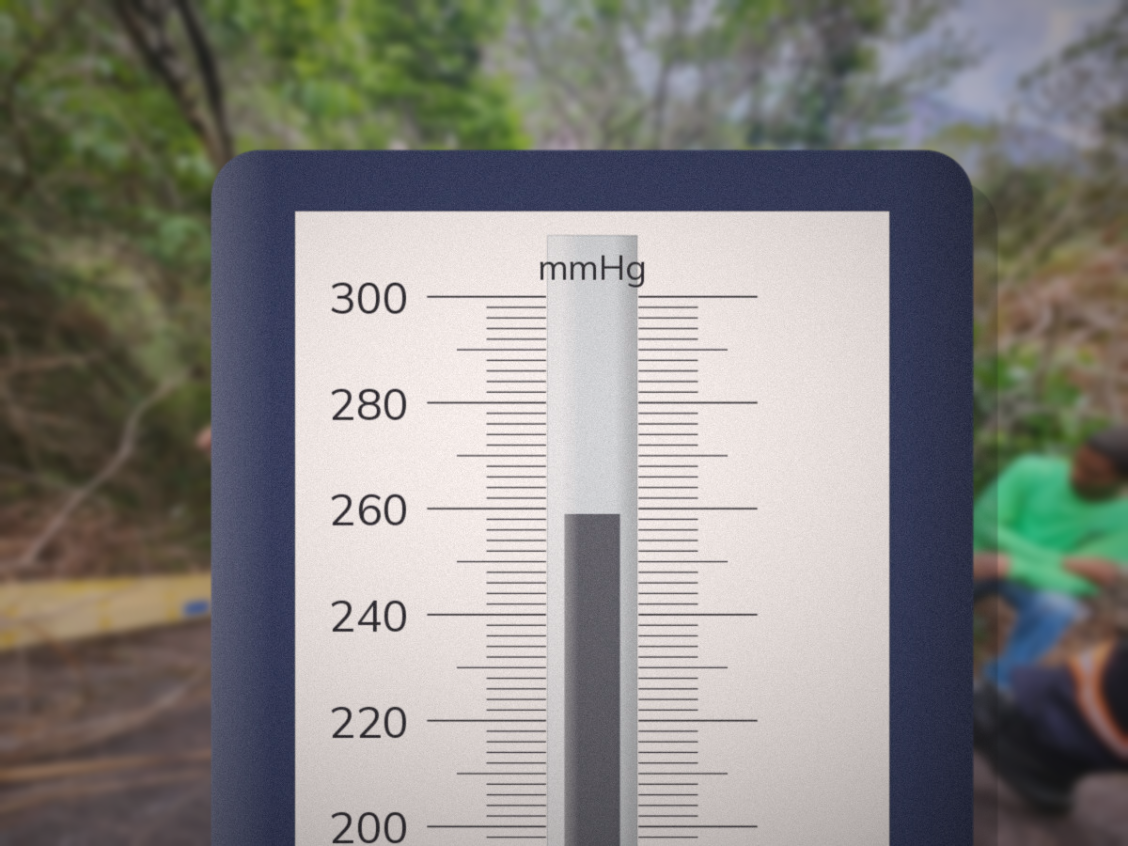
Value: 259,mmHg
